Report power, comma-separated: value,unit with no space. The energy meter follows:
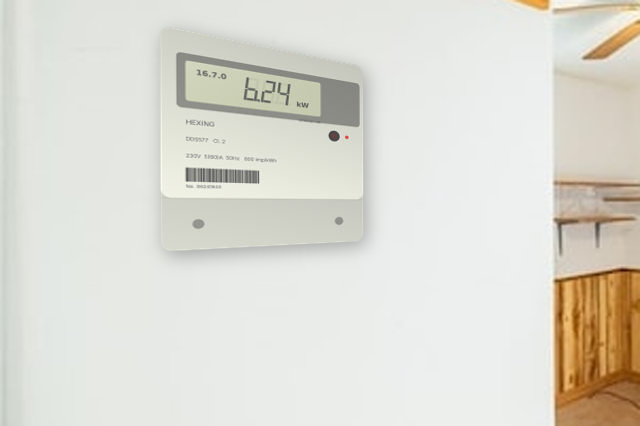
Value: 6.24,kW
